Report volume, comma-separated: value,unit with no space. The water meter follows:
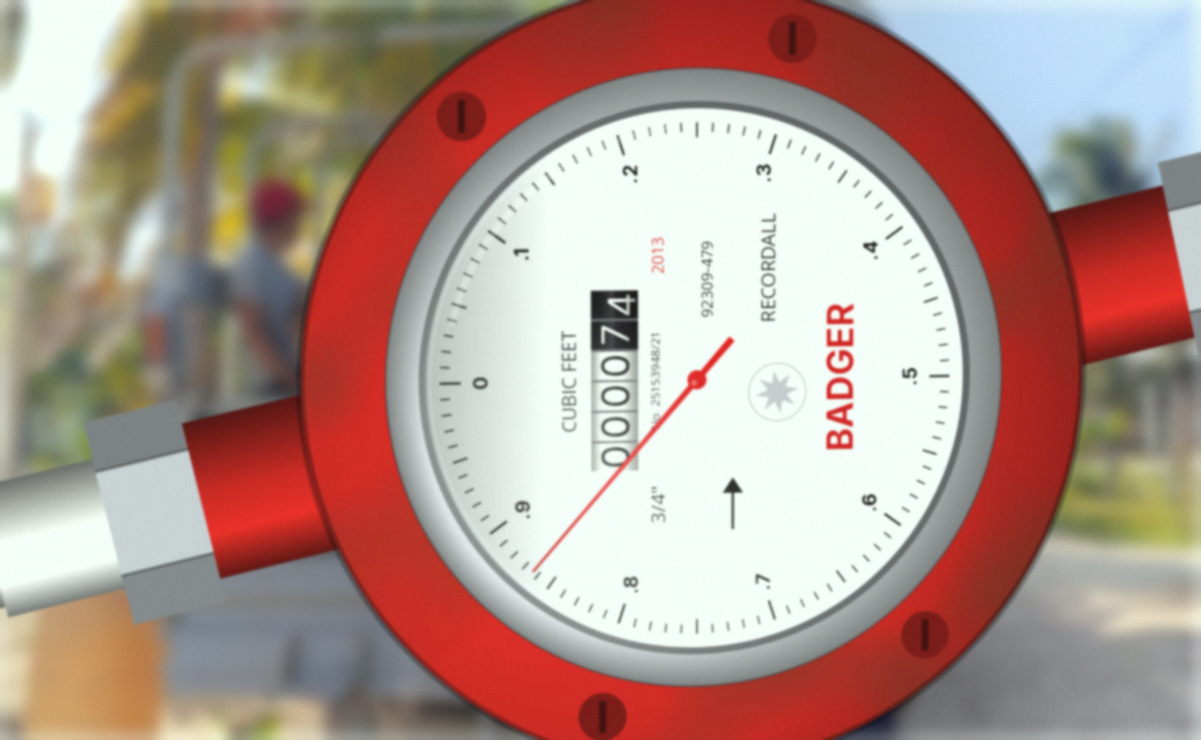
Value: 73.86,ft³
